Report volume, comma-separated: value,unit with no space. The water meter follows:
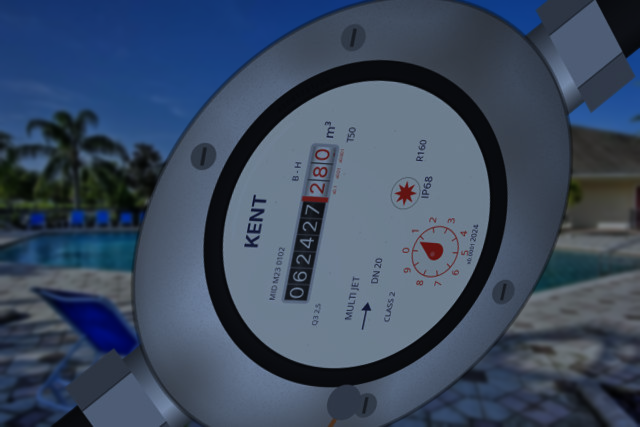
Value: 62427.2800,m³
